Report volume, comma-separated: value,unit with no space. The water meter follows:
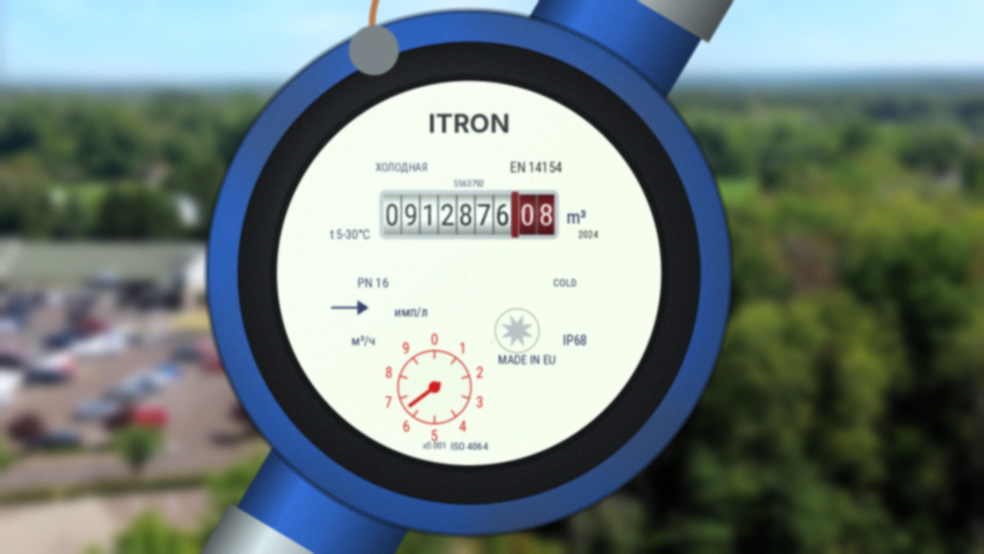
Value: 912876.086,m³
